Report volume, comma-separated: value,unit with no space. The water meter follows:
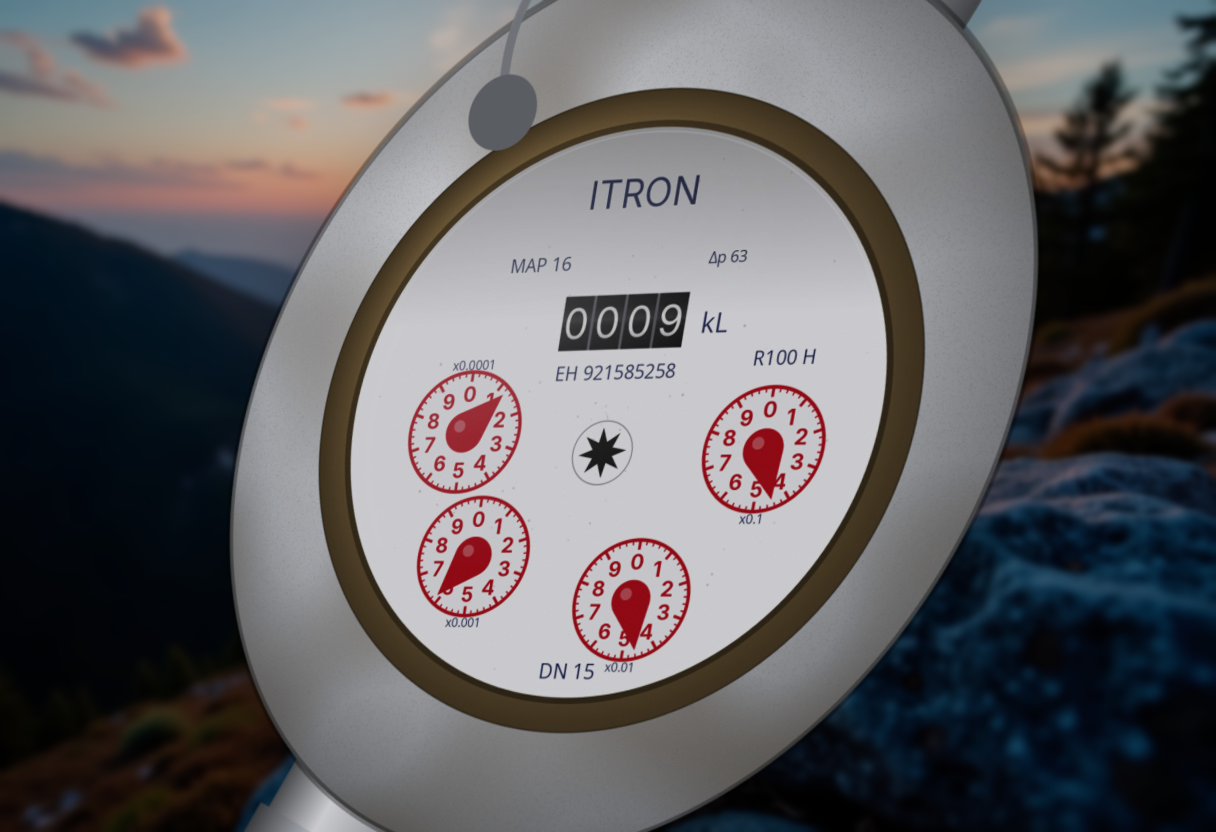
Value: 9.4461,kL
